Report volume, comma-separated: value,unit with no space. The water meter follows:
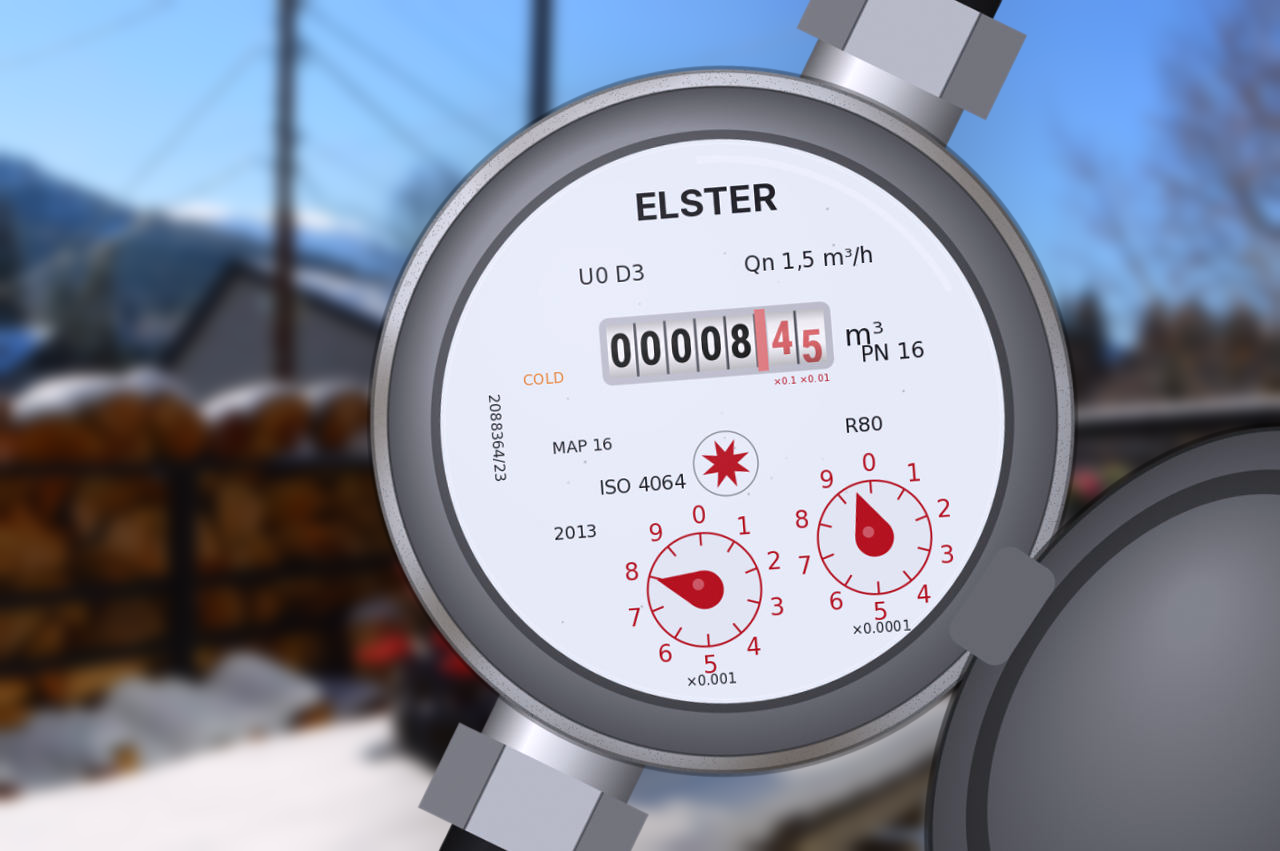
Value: 8.4479,m³
